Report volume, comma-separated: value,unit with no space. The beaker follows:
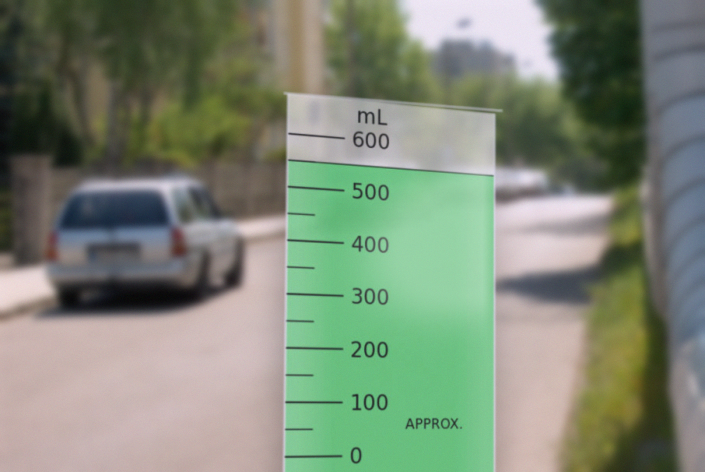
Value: 550,mL
